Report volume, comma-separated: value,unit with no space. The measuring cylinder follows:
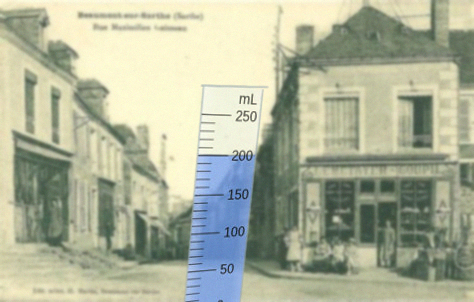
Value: 200,mL
